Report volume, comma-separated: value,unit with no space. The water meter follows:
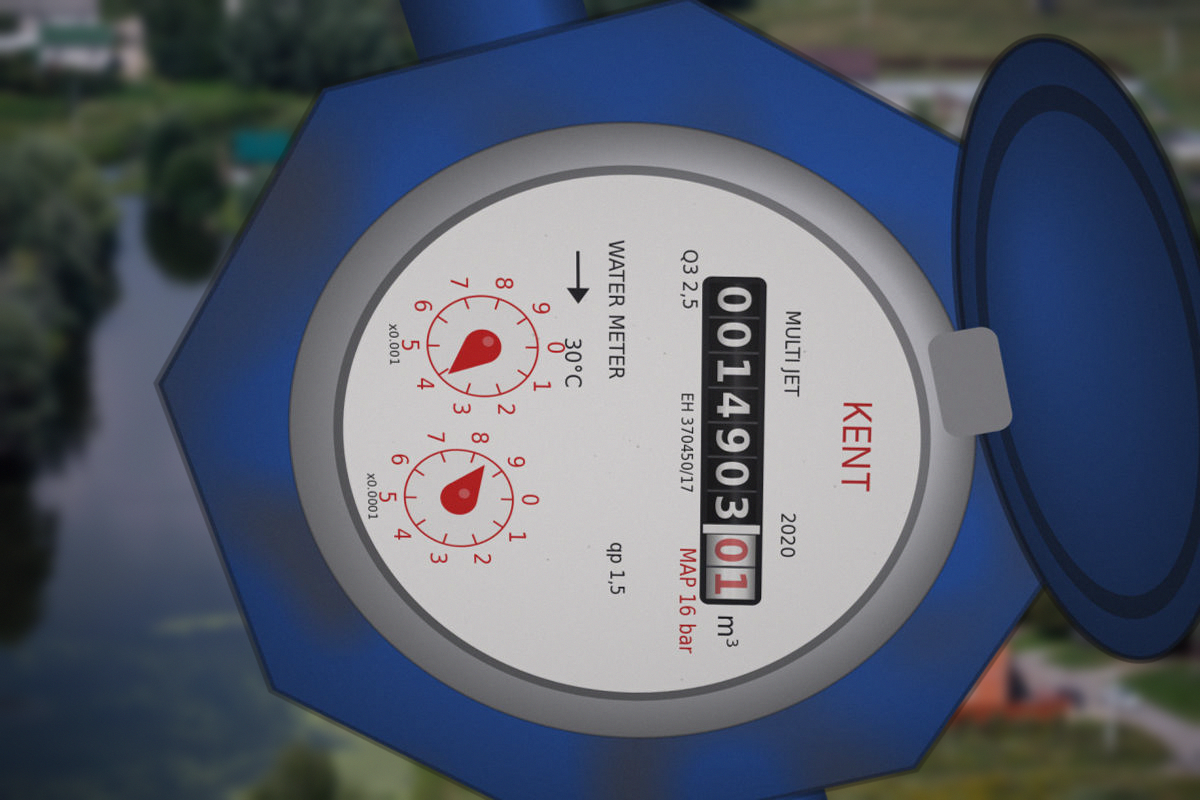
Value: 14903.0138,m³
